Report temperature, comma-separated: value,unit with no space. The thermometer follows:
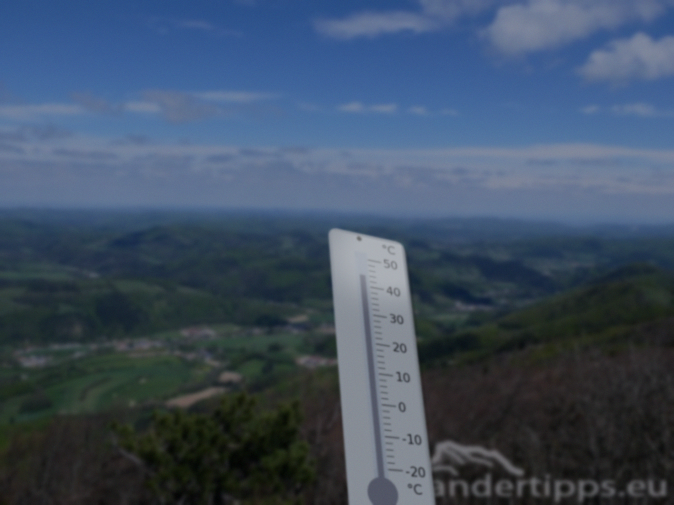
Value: 44,°C
